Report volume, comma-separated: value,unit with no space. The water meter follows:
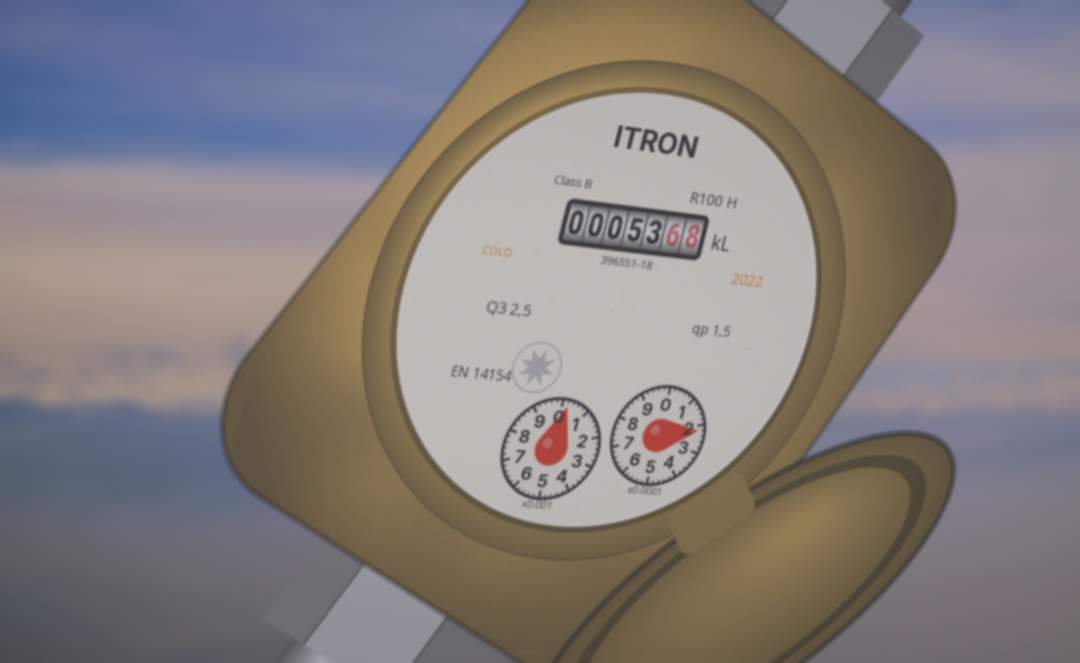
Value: 53.6802,kL
